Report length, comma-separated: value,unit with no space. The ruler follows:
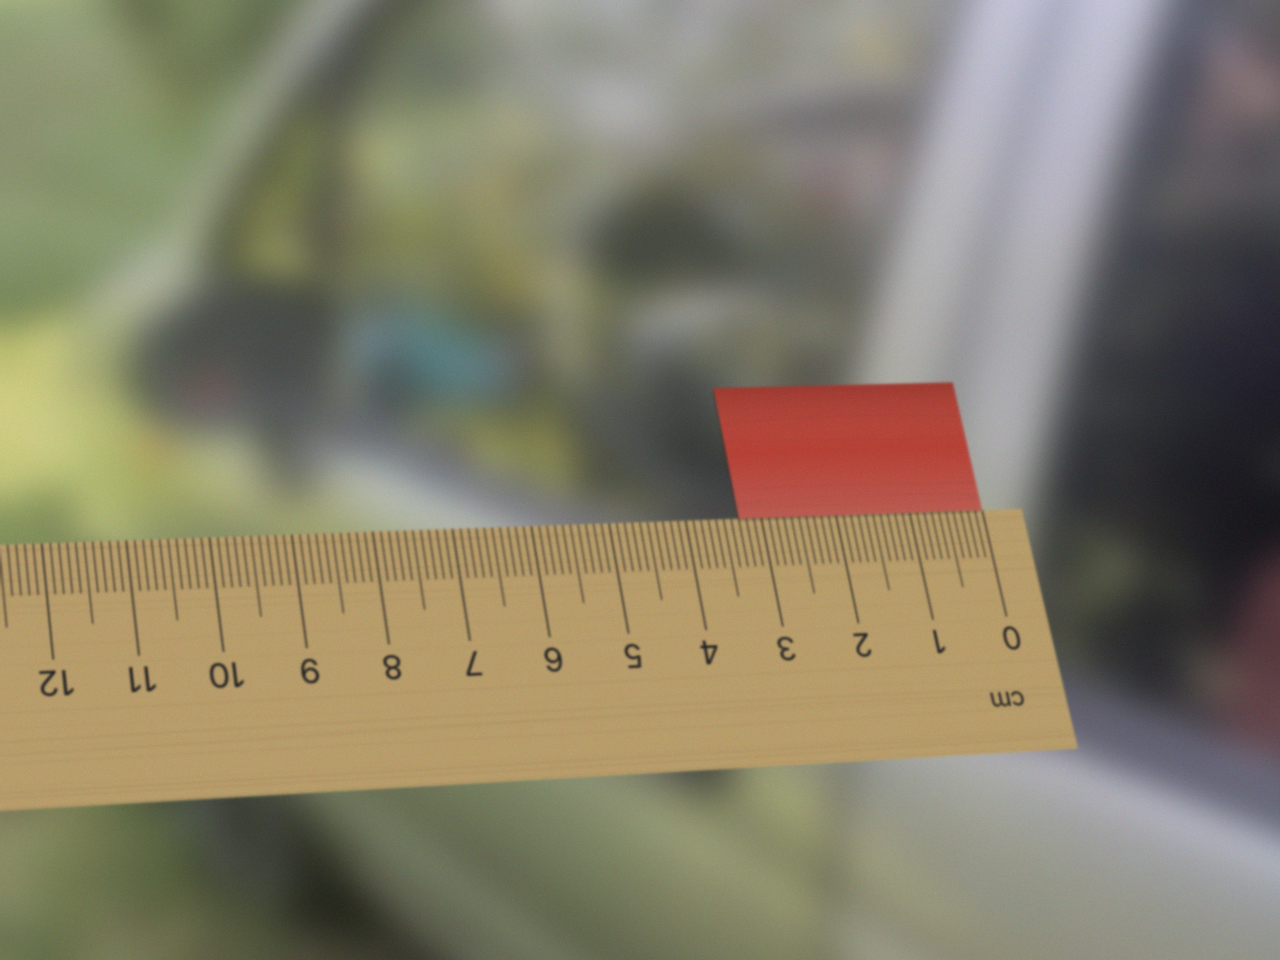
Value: 3.3,cm
